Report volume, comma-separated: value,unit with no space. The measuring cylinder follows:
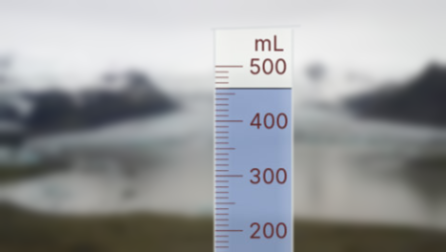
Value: 460,mL
